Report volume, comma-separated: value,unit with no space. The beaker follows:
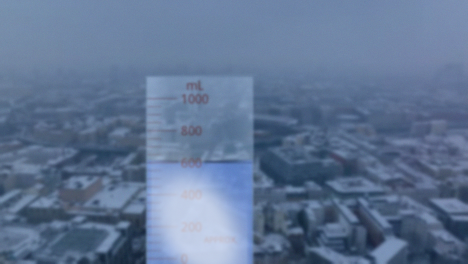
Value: 600,mL
